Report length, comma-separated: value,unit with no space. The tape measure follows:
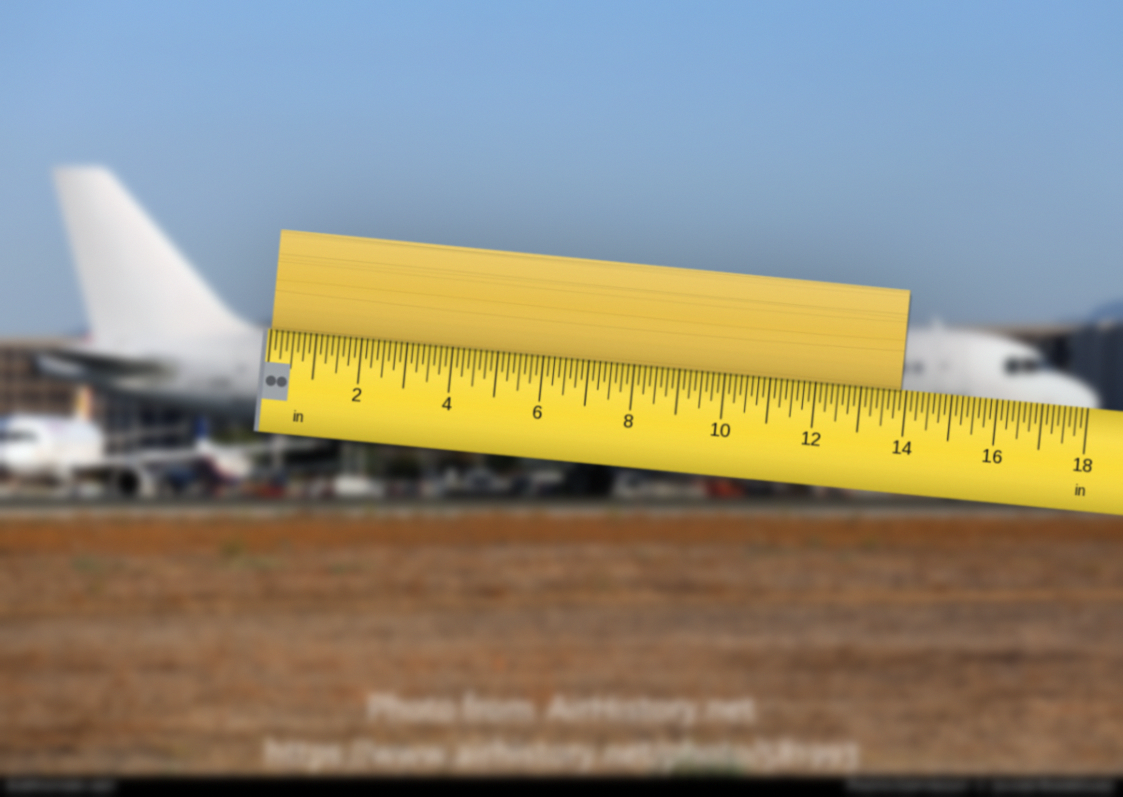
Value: 13.875,in
